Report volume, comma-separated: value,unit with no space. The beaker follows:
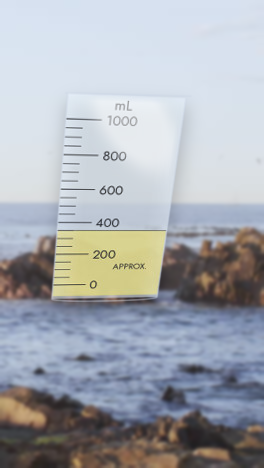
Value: 350,mL
